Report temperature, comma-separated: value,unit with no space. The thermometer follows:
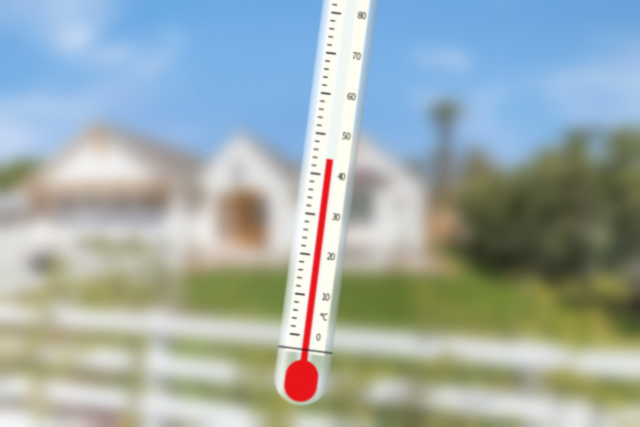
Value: 44,°C
